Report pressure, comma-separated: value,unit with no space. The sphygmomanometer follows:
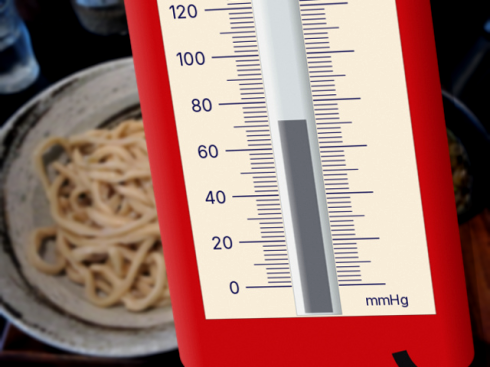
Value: 72,mmHg
